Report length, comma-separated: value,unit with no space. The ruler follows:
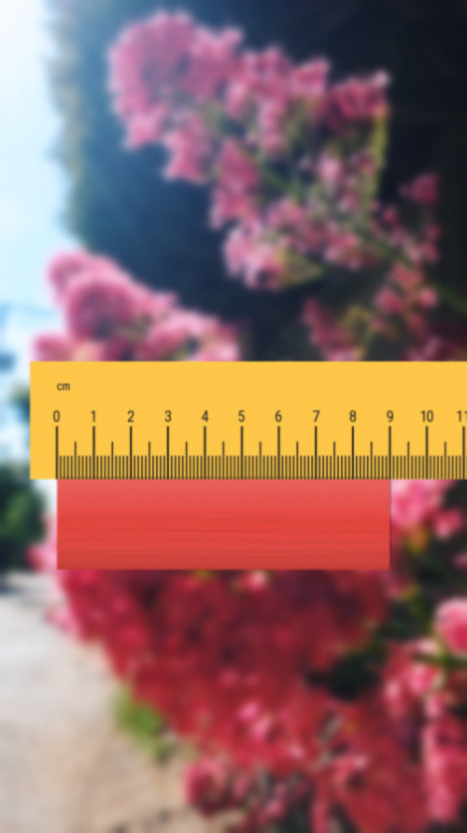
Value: 9,cm
